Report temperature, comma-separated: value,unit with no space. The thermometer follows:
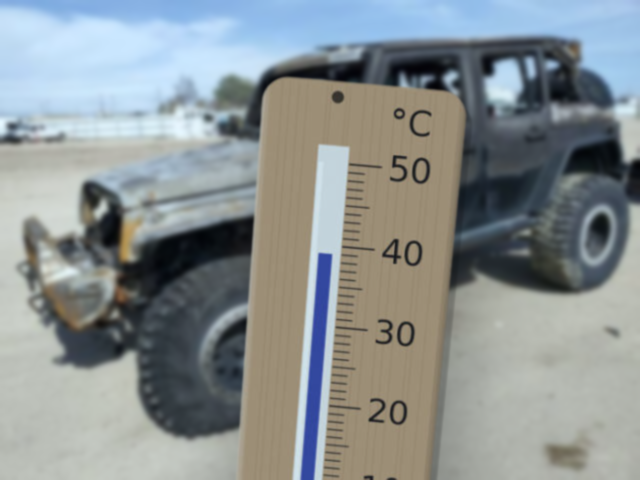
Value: 39,°C
